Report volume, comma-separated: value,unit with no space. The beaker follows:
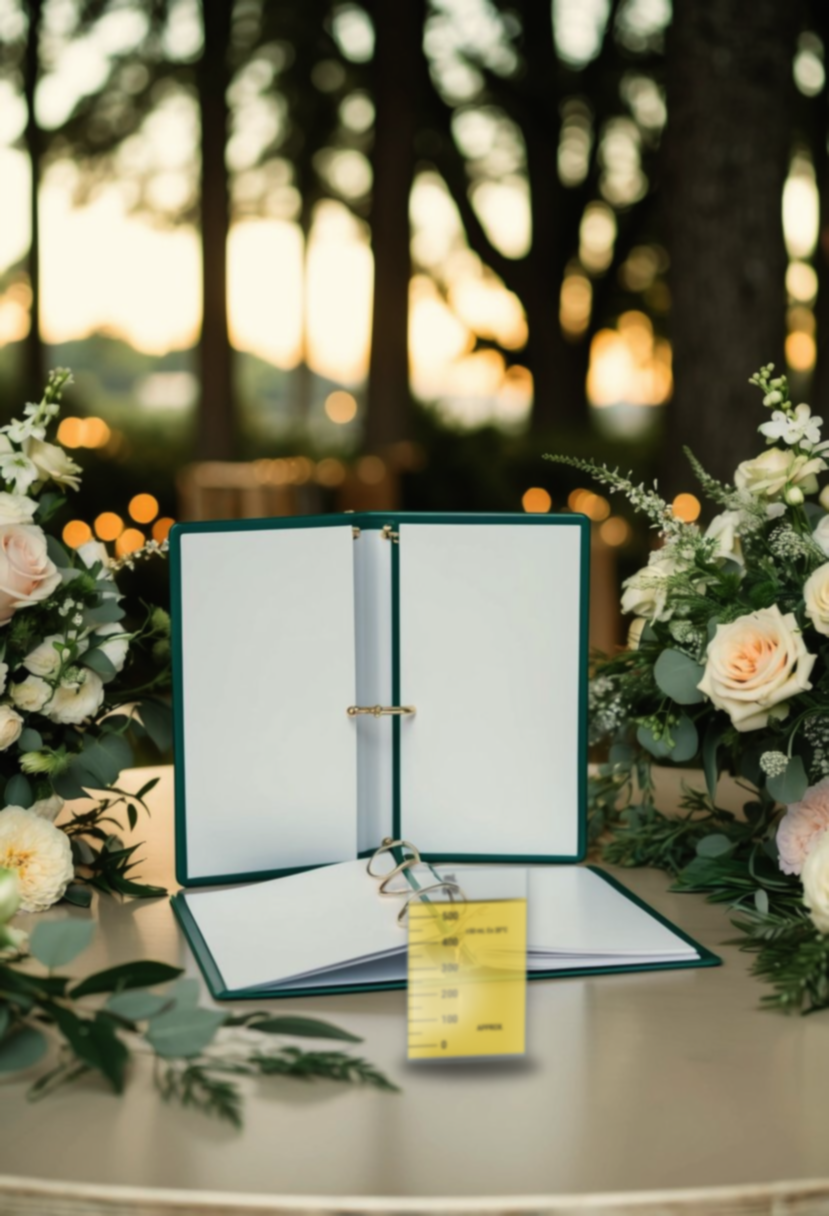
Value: 550,mL
